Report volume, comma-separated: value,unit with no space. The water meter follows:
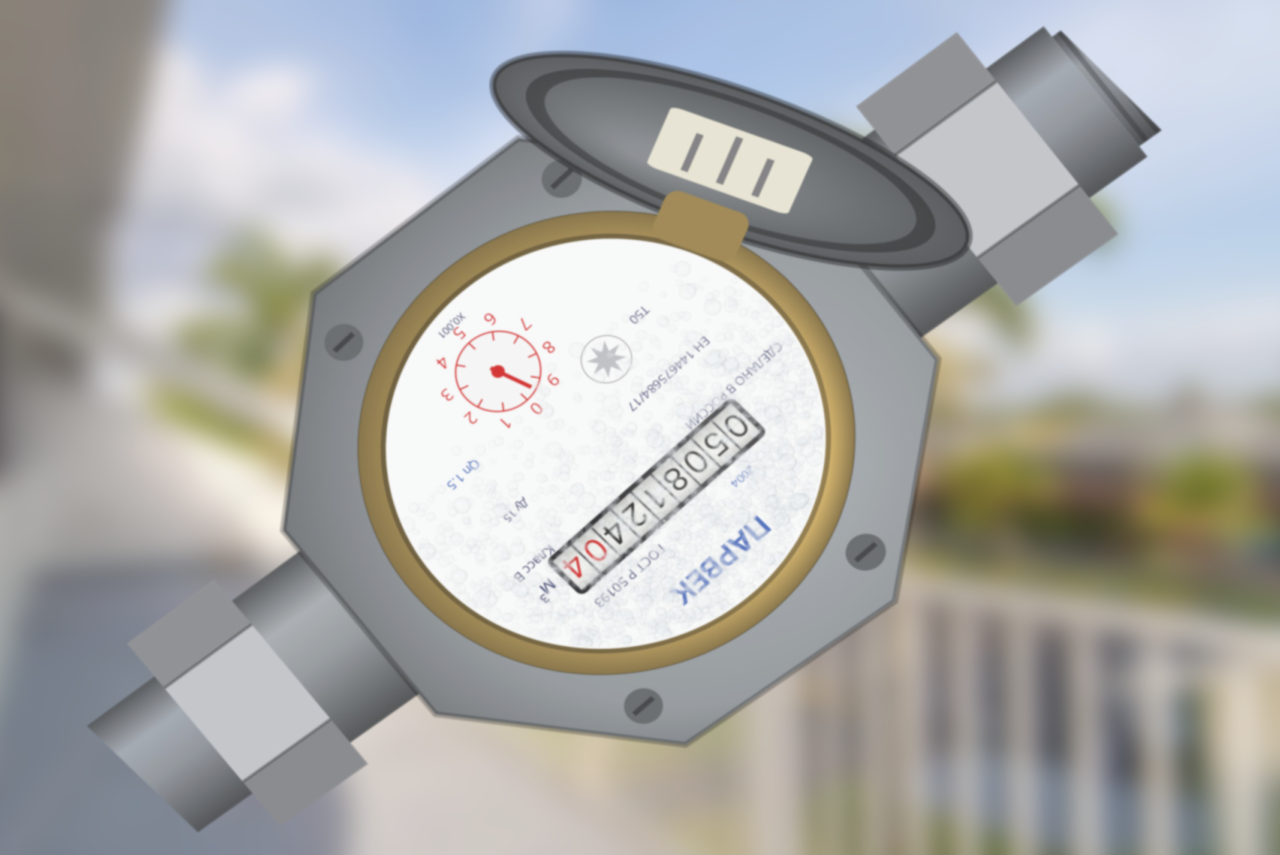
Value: 508124.039,m³
